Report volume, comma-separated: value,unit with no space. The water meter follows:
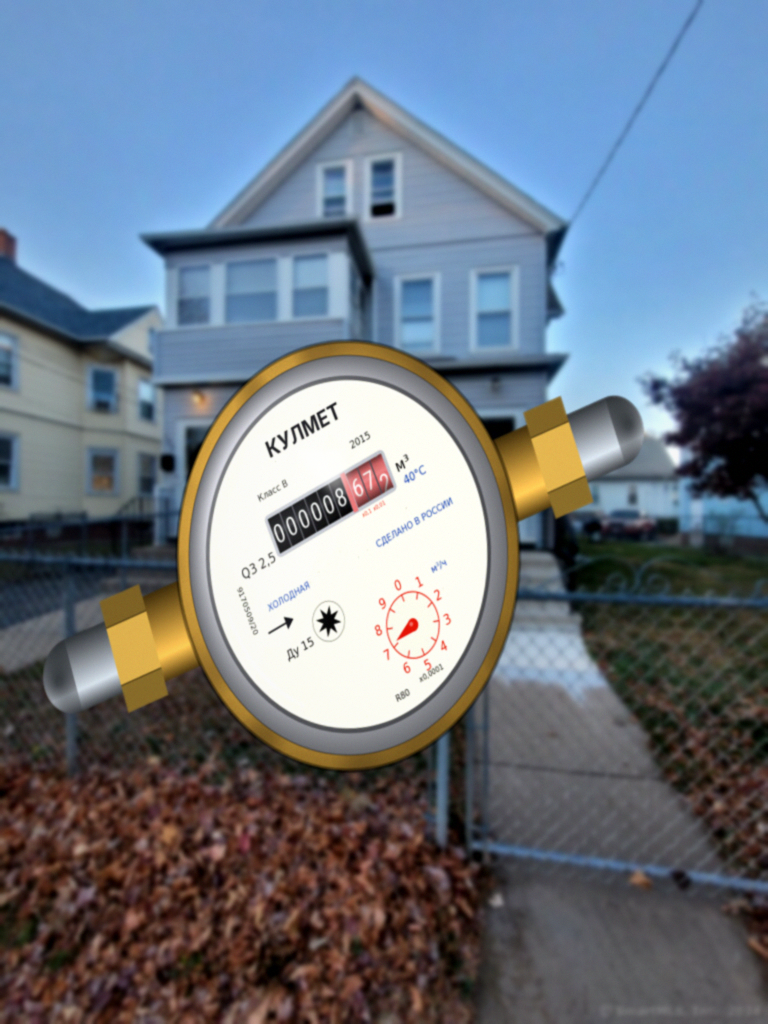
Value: 8.6717,m³
